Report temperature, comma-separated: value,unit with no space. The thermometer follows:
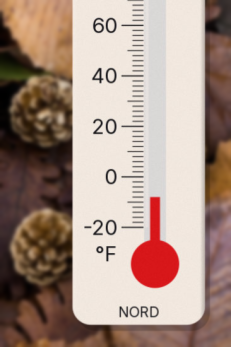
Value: -8,°F
